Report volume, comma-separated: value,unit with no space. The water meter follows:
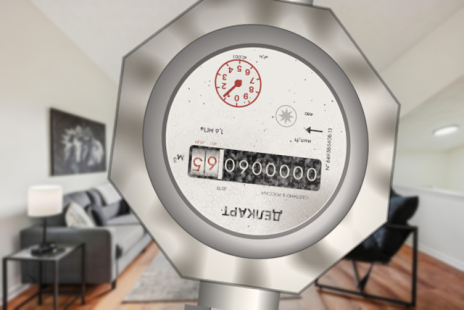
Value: 60.651,m³
